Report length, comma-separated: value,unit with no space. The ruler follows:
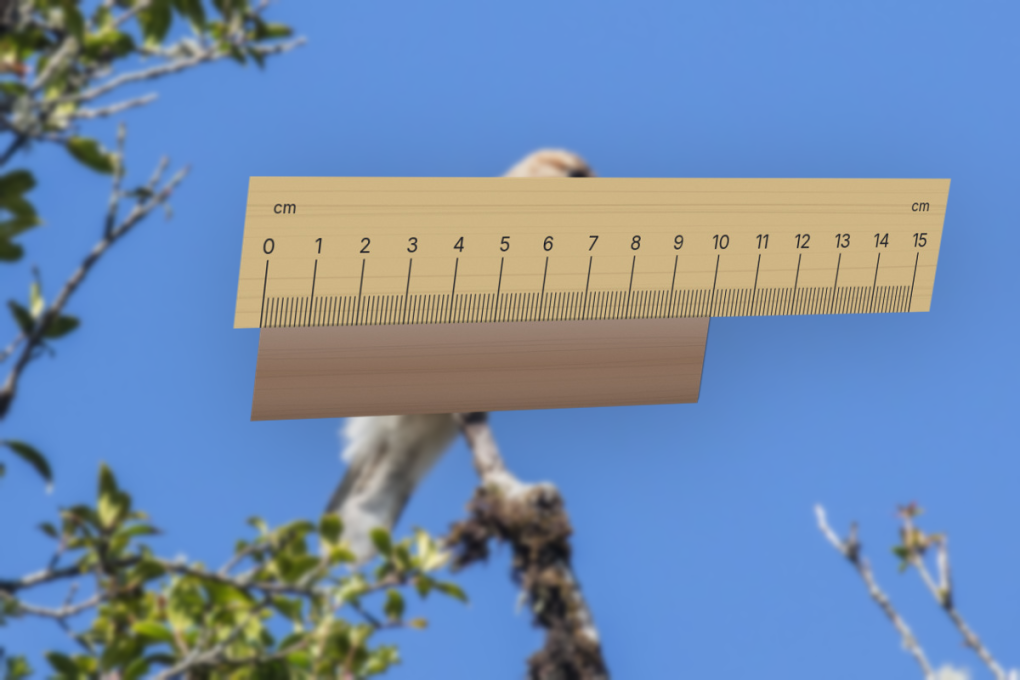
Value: 10,cm
